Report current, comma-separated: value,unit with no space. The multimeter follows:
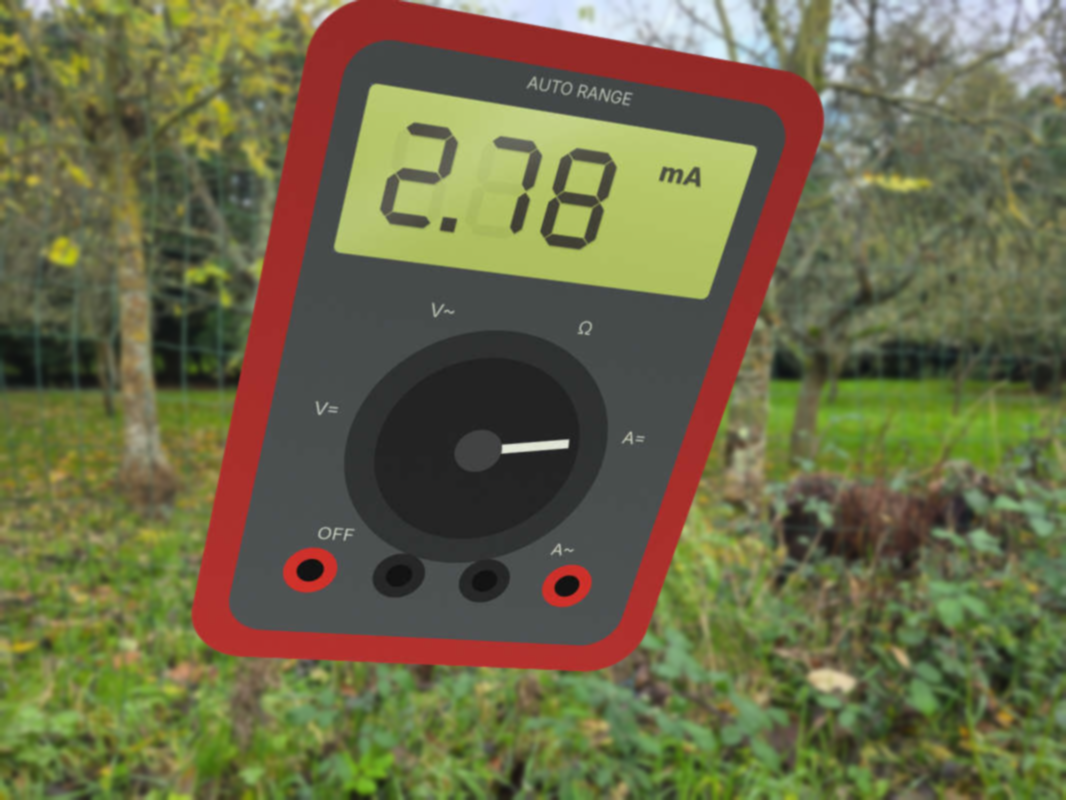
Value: 2.78,mA
